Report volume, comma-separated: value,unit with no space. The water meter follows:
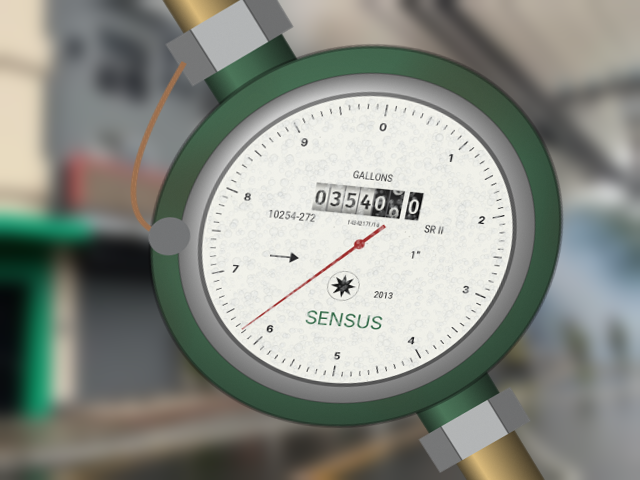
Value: 354086.2,gal
